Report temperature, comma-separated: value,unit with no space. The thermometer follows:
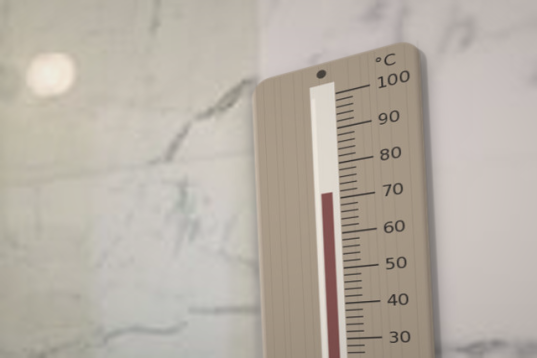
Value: 72,°C
